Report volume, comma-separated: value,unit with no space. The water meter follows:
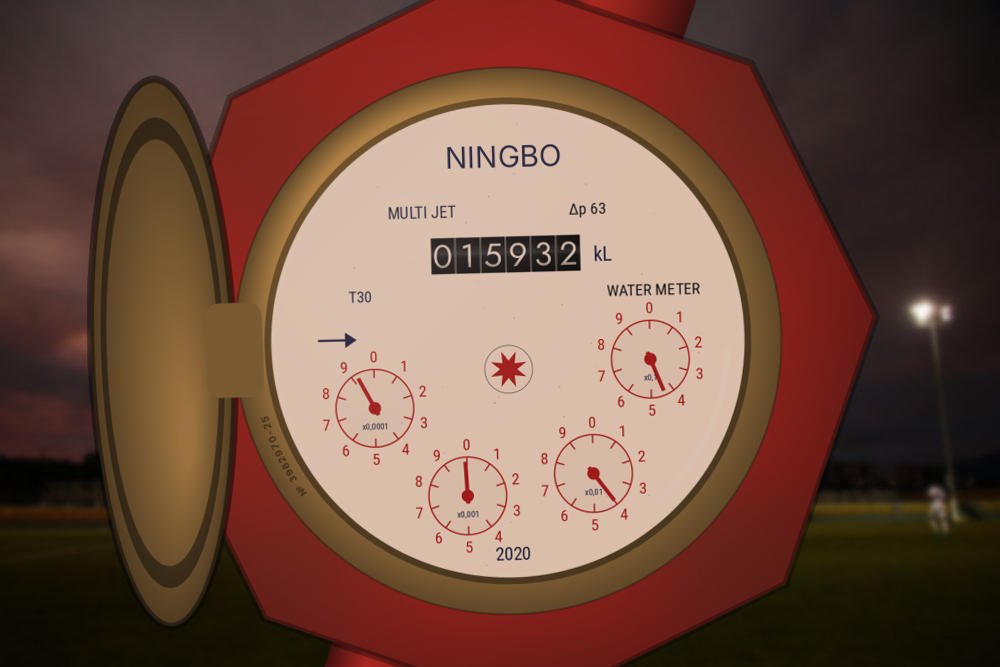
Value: 15932.4399,kL
